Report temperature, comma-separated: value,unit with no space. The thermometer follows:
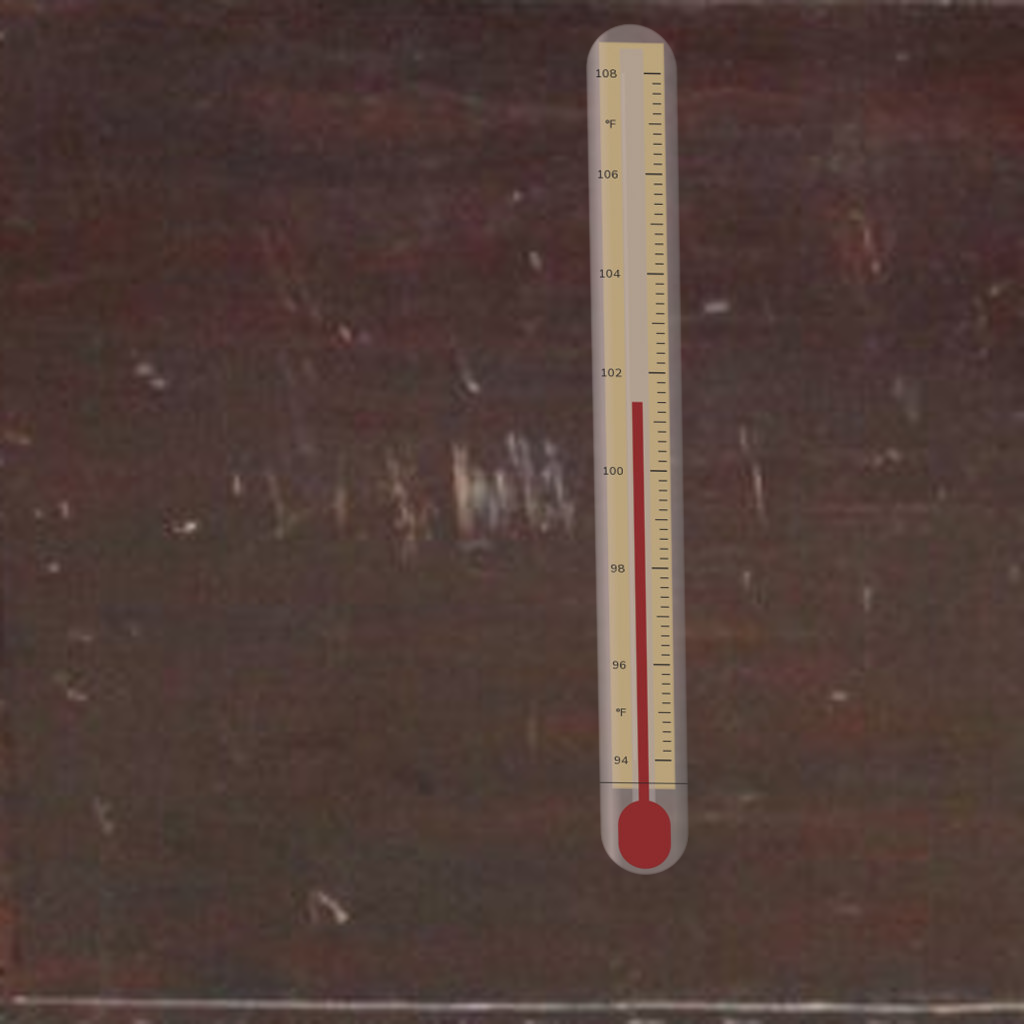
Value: 101.4,°F
